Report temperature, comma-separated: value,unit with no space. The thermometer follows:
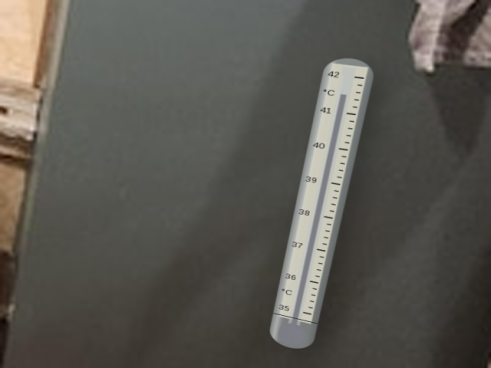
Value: 41.5,°C
